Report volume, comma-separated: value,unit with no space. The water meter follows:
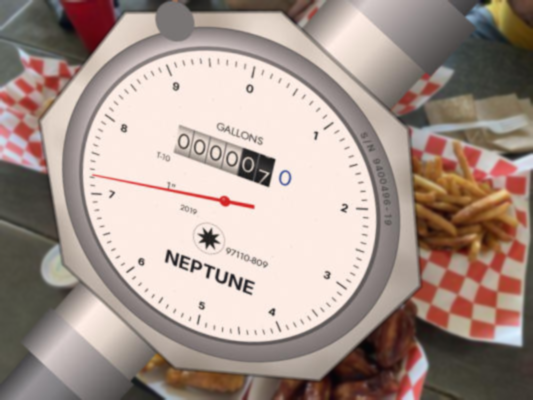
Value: 67.2,gal
